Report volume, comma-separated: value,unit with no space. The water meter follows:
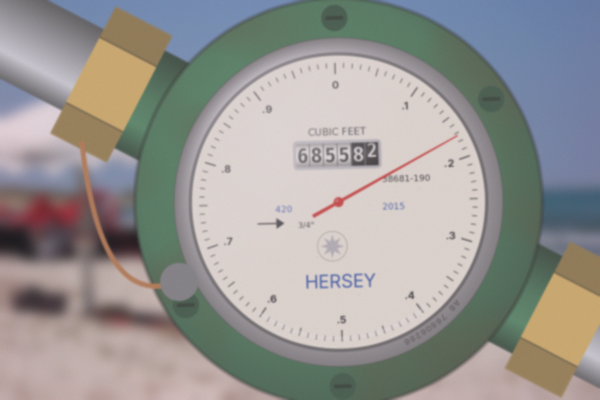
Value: 685582.17,ft³
